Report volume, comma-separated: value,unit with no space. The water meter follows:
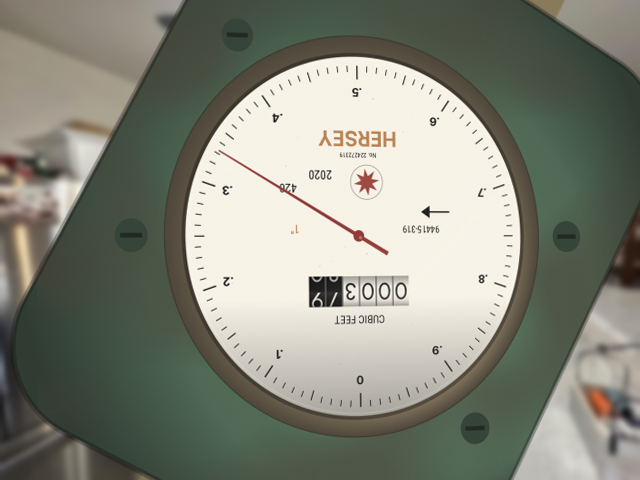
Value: 379.33,ft³
